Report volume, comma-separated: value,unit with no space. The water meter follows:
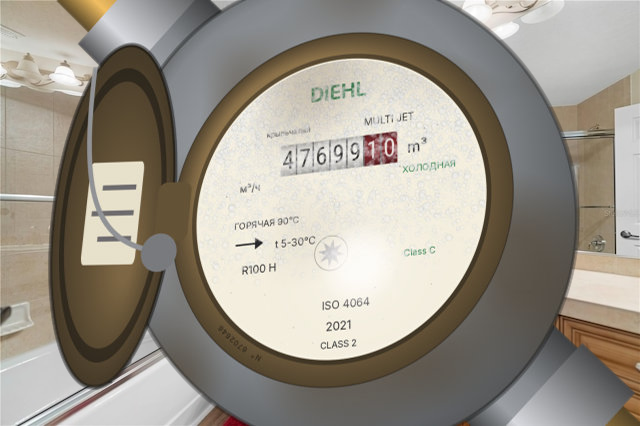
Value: 47699.10,m³
